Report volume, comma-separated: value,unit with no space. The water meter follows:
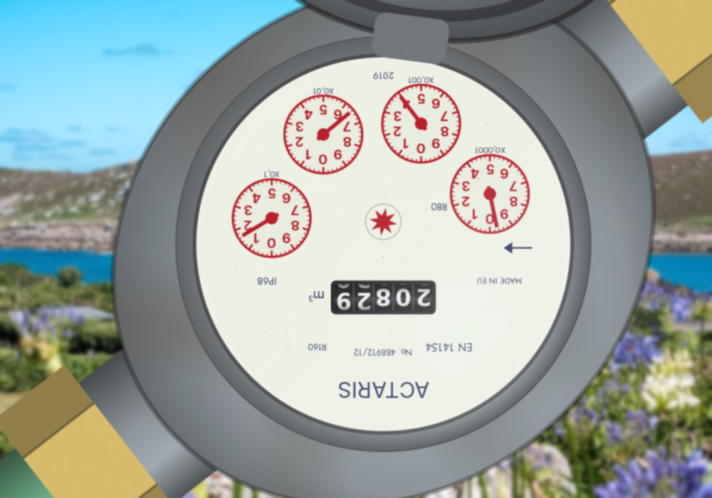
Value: 20829.1639,m³
